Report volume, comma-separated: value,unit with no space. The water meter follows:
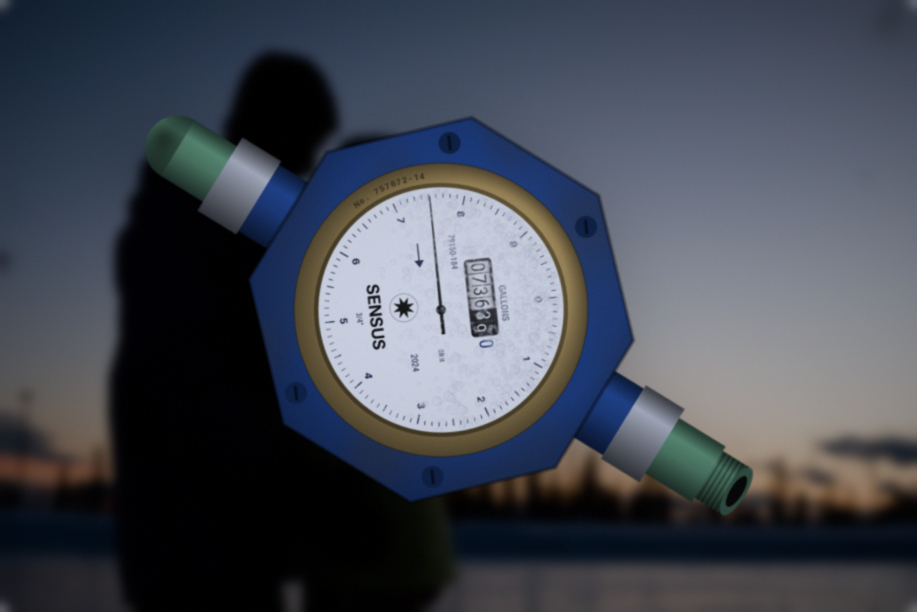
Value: 736387.5,gal
